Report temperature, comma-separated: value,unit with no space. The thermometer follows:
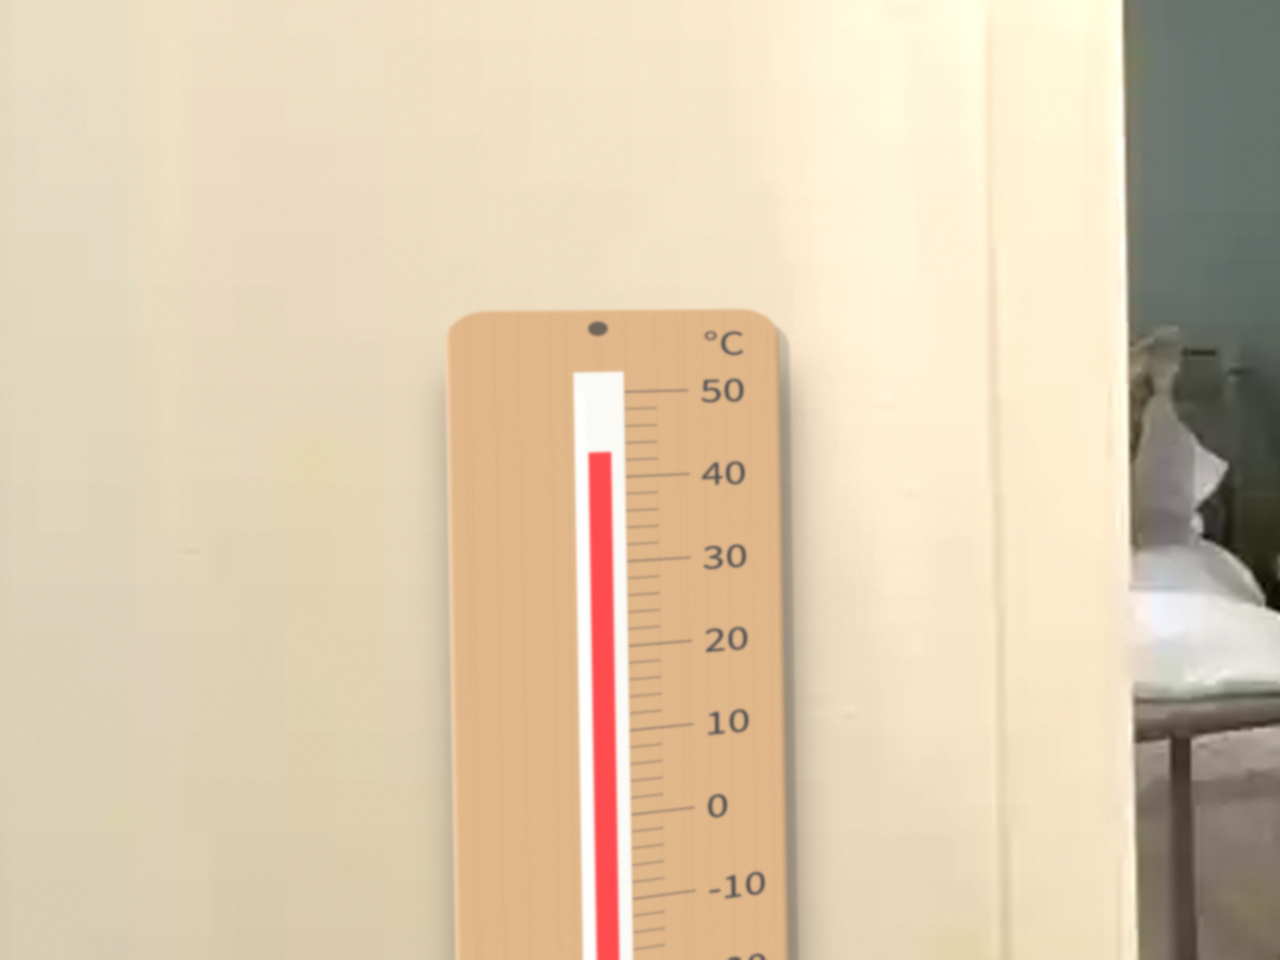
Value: 43,°C
